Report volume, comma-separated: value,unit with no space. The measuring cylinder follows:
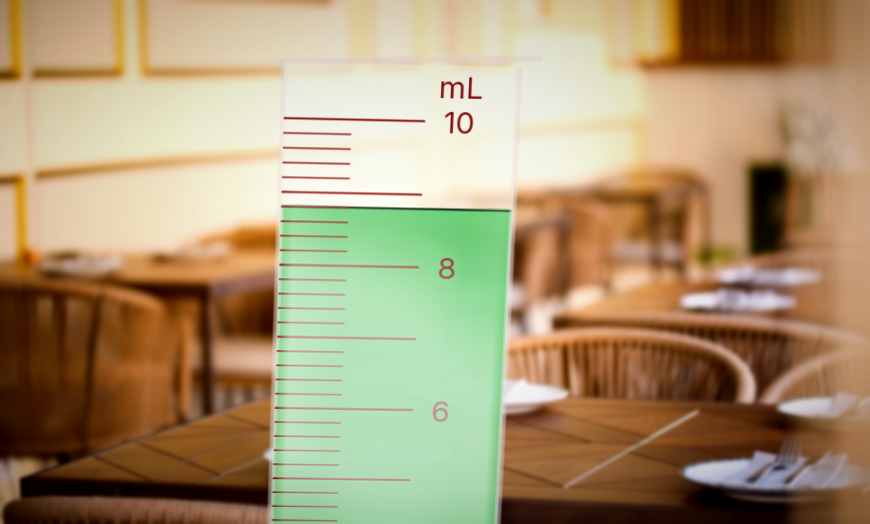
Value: 8.8,mL
